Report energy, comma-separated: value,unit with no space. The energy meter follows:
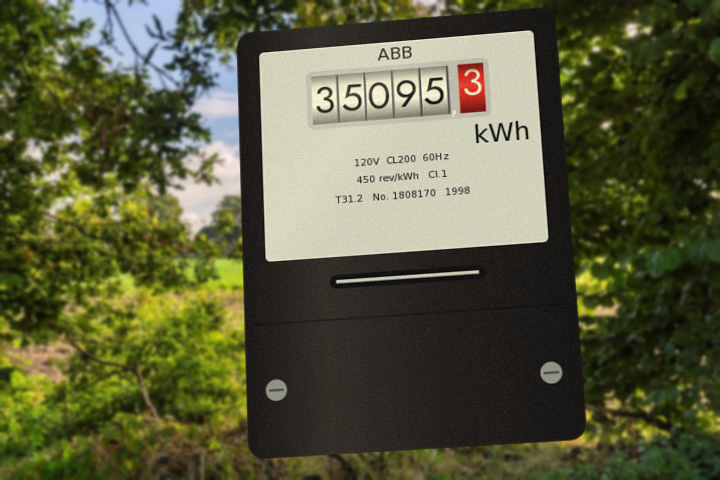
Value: 35095.3,kWh
